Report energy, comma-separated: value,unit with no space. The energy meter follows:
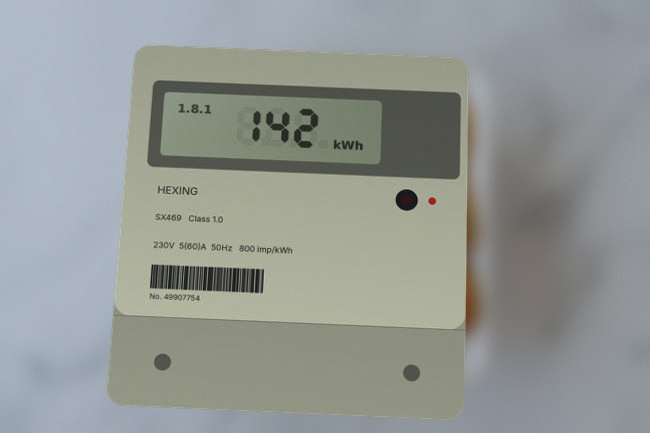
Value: 142,kWh
